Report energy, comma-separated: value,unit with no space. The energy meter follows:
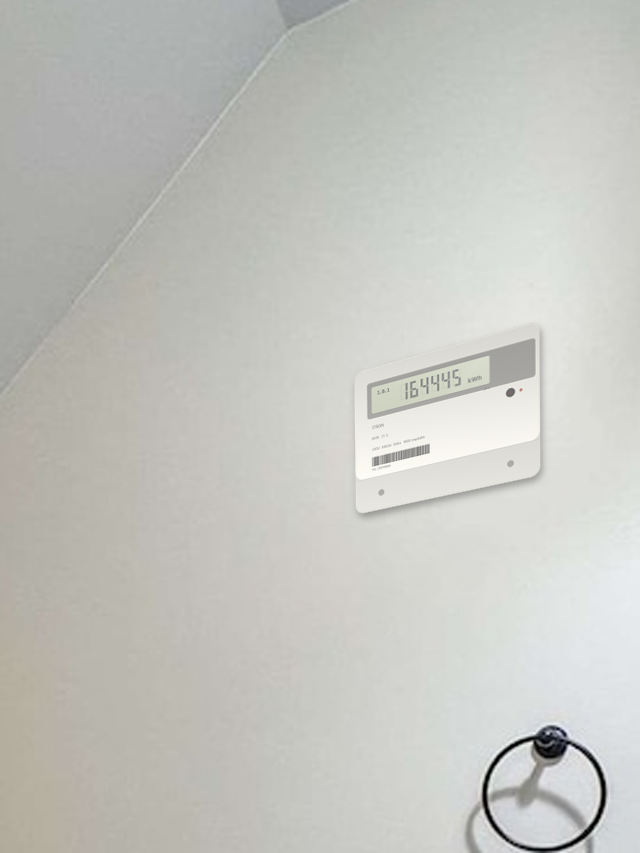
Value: 164445,kWh
